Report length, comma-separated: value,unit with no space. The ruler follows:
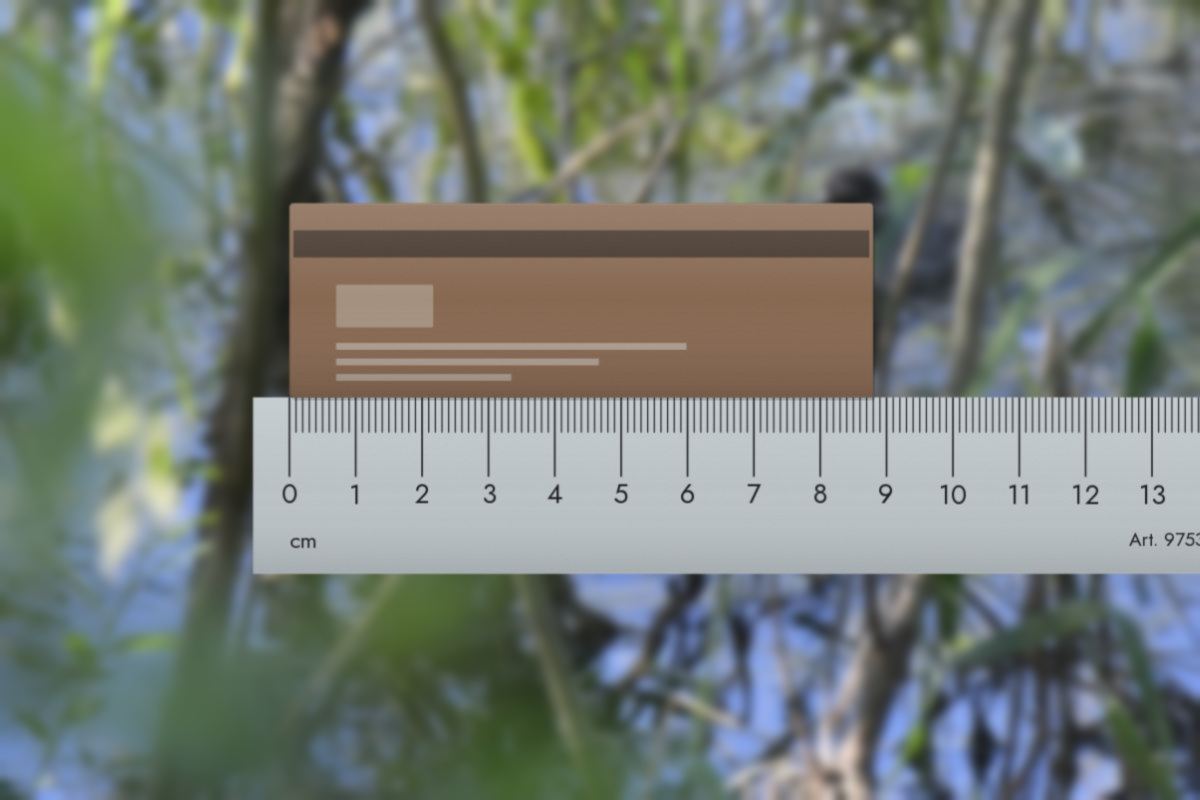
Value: 8.8,cm
